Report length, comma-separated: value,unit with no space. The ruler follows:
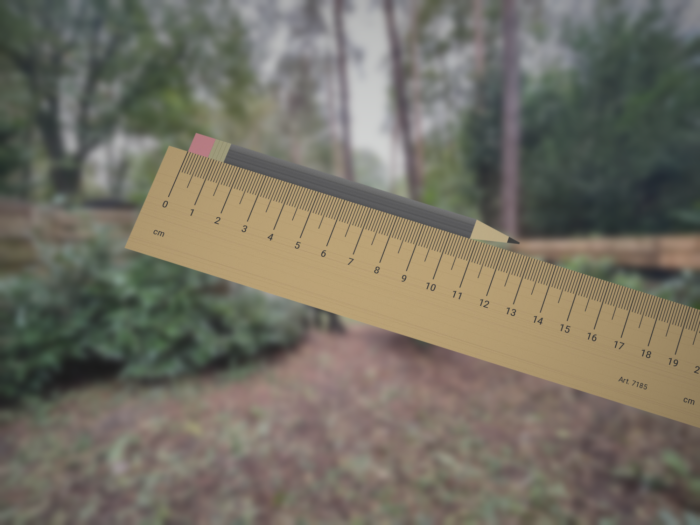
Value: 12.5,cm
